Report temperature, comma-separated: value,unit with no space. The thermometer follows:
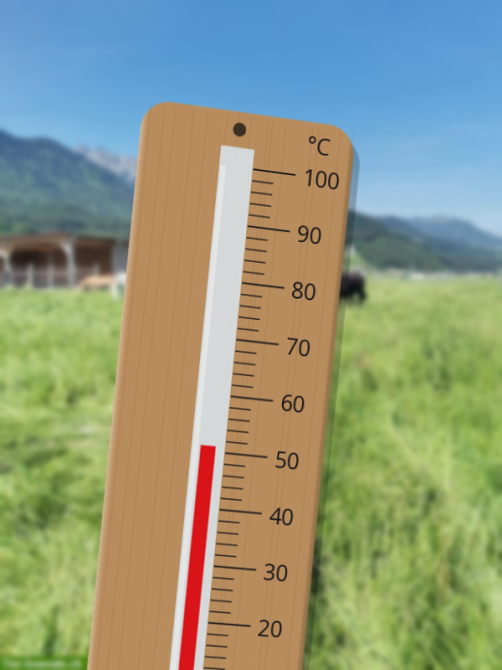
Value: 51,°C
